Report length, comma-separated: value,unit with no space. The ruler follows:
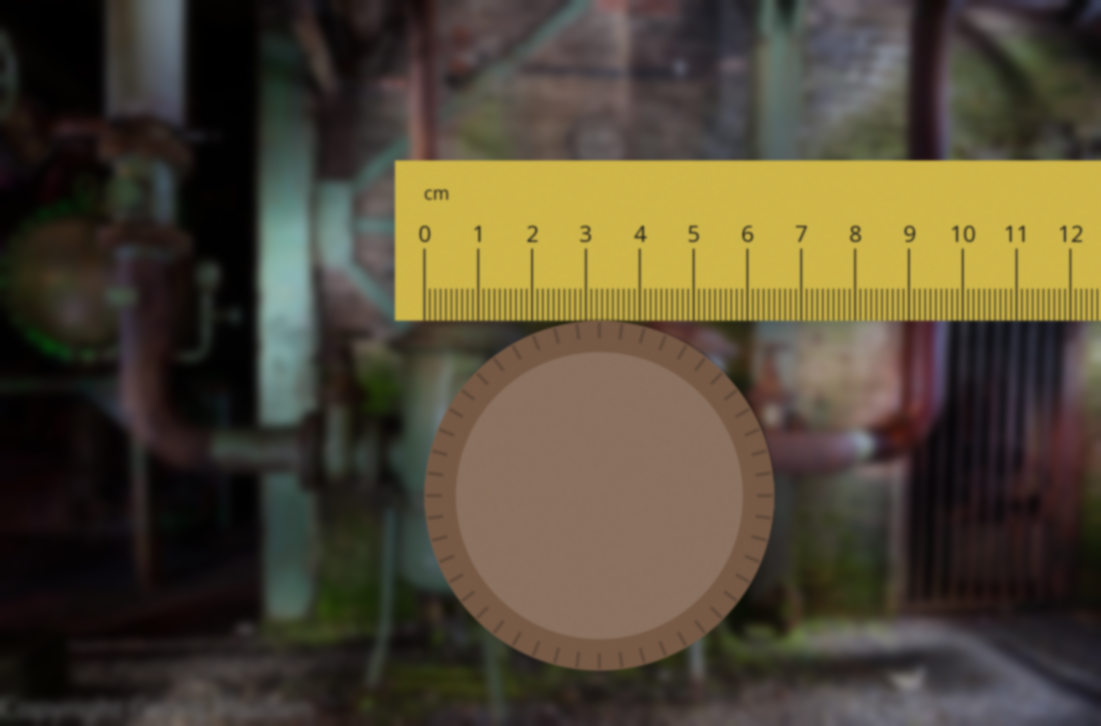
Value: 6.5,cm
